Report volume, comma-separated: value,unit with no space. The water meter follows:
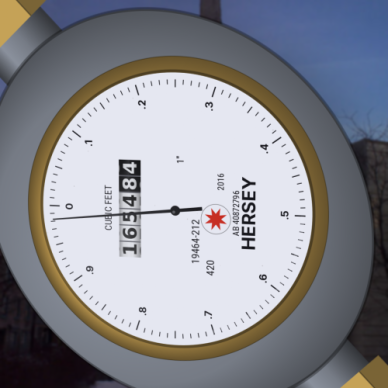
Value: 165483.98,ft³
